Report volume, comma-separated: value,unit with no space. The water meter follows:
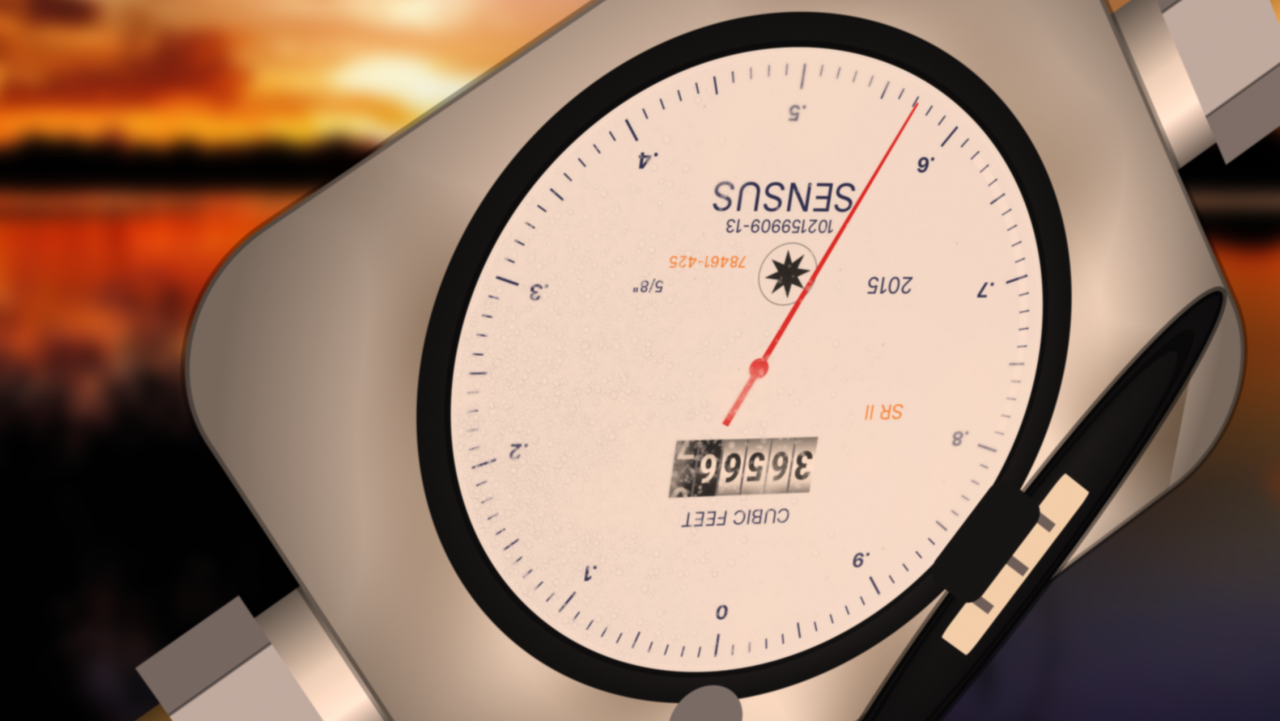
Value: 365666.57,ft³
